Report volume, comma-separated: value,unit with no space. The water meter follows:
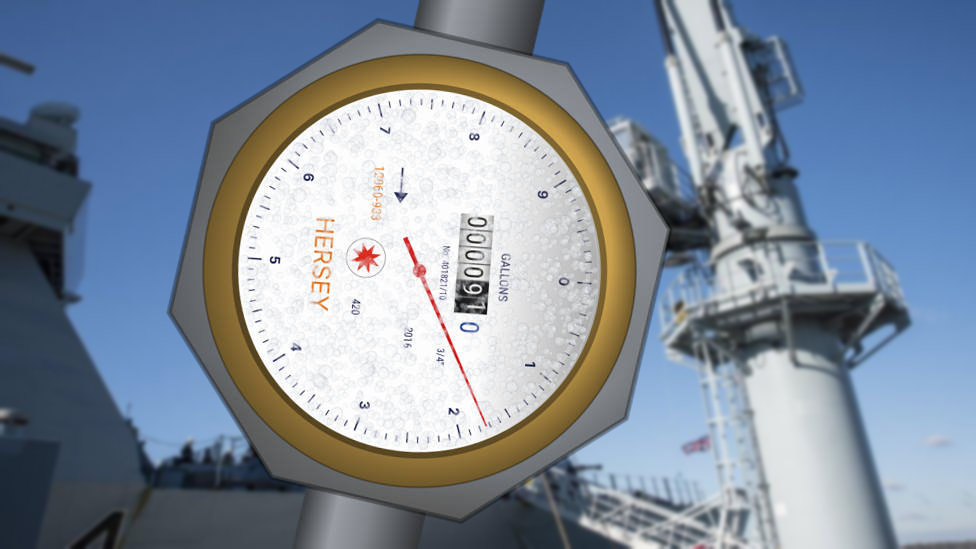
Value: 911.7,gal
